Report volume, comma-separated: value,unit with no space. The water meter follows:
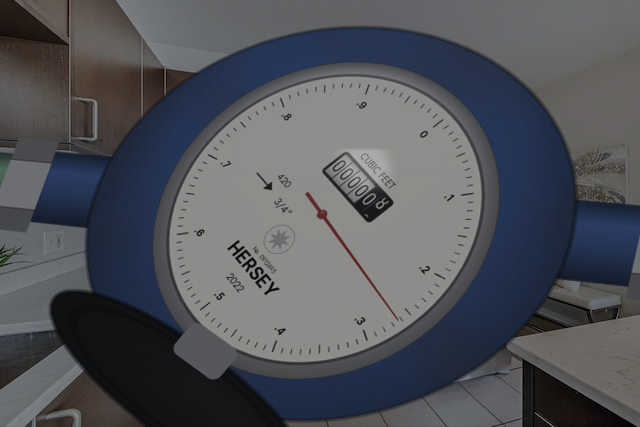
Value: 8.26,ft³
